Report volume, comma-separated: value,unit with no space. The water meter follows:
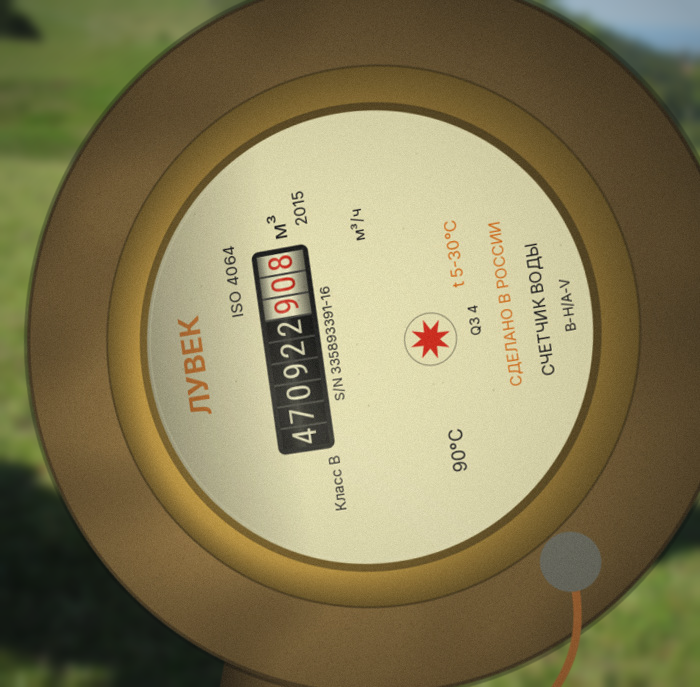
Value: 470922.908,m³
